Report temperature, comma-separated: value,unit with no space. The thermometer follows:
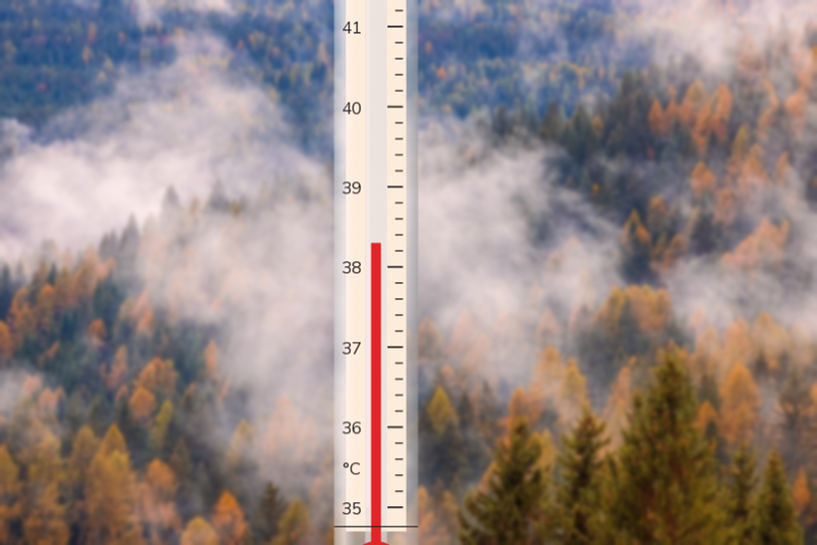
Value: 38.3,°C
